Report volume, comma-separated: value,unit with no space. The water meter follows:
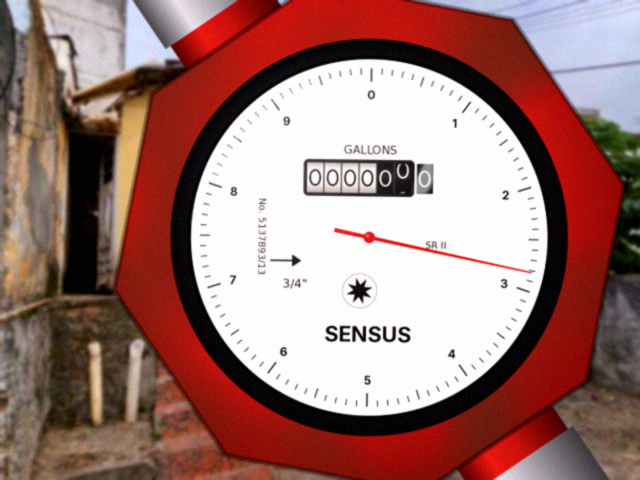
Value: 2.8,gal
